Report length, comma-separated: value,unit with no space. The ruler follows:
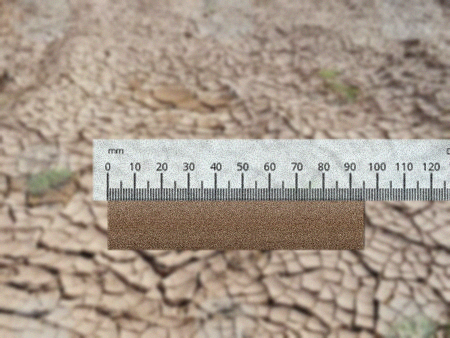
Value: 95,mm
